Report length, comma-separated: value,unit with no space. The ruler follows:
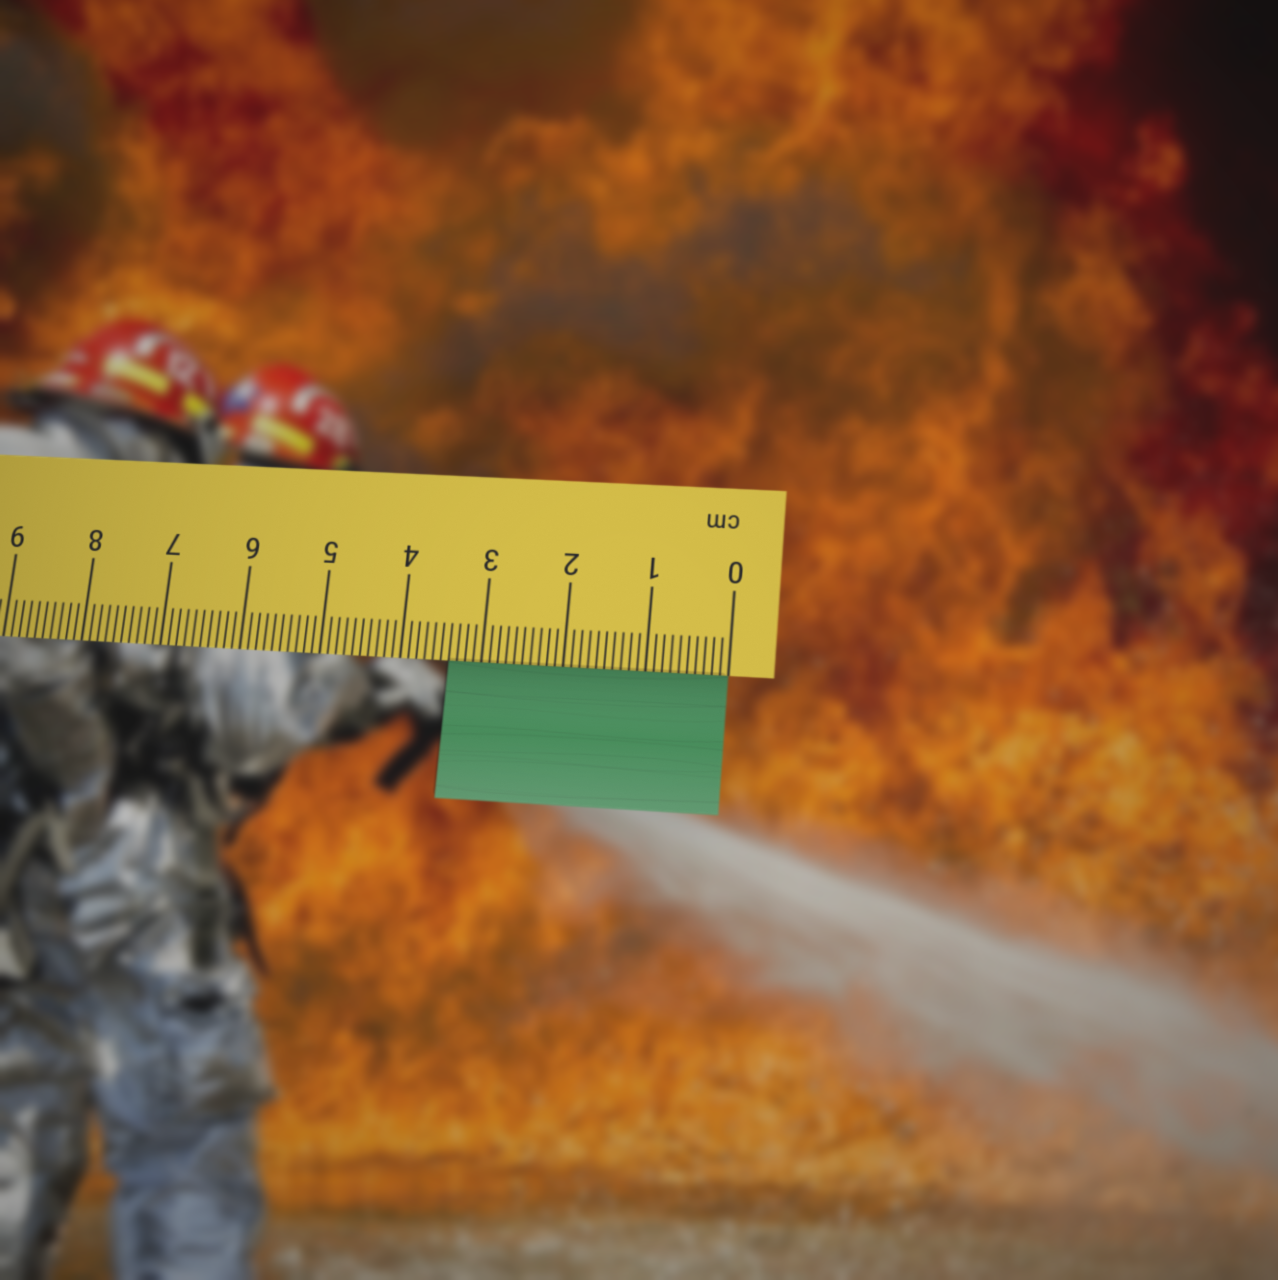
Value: 3.4,cm
